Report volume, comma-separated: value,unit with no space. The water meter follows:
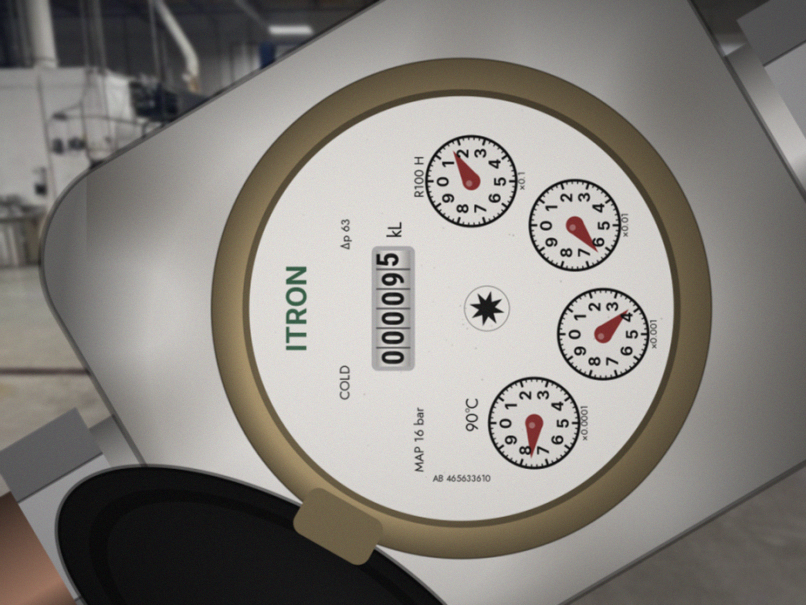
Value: 95.1637,kL
